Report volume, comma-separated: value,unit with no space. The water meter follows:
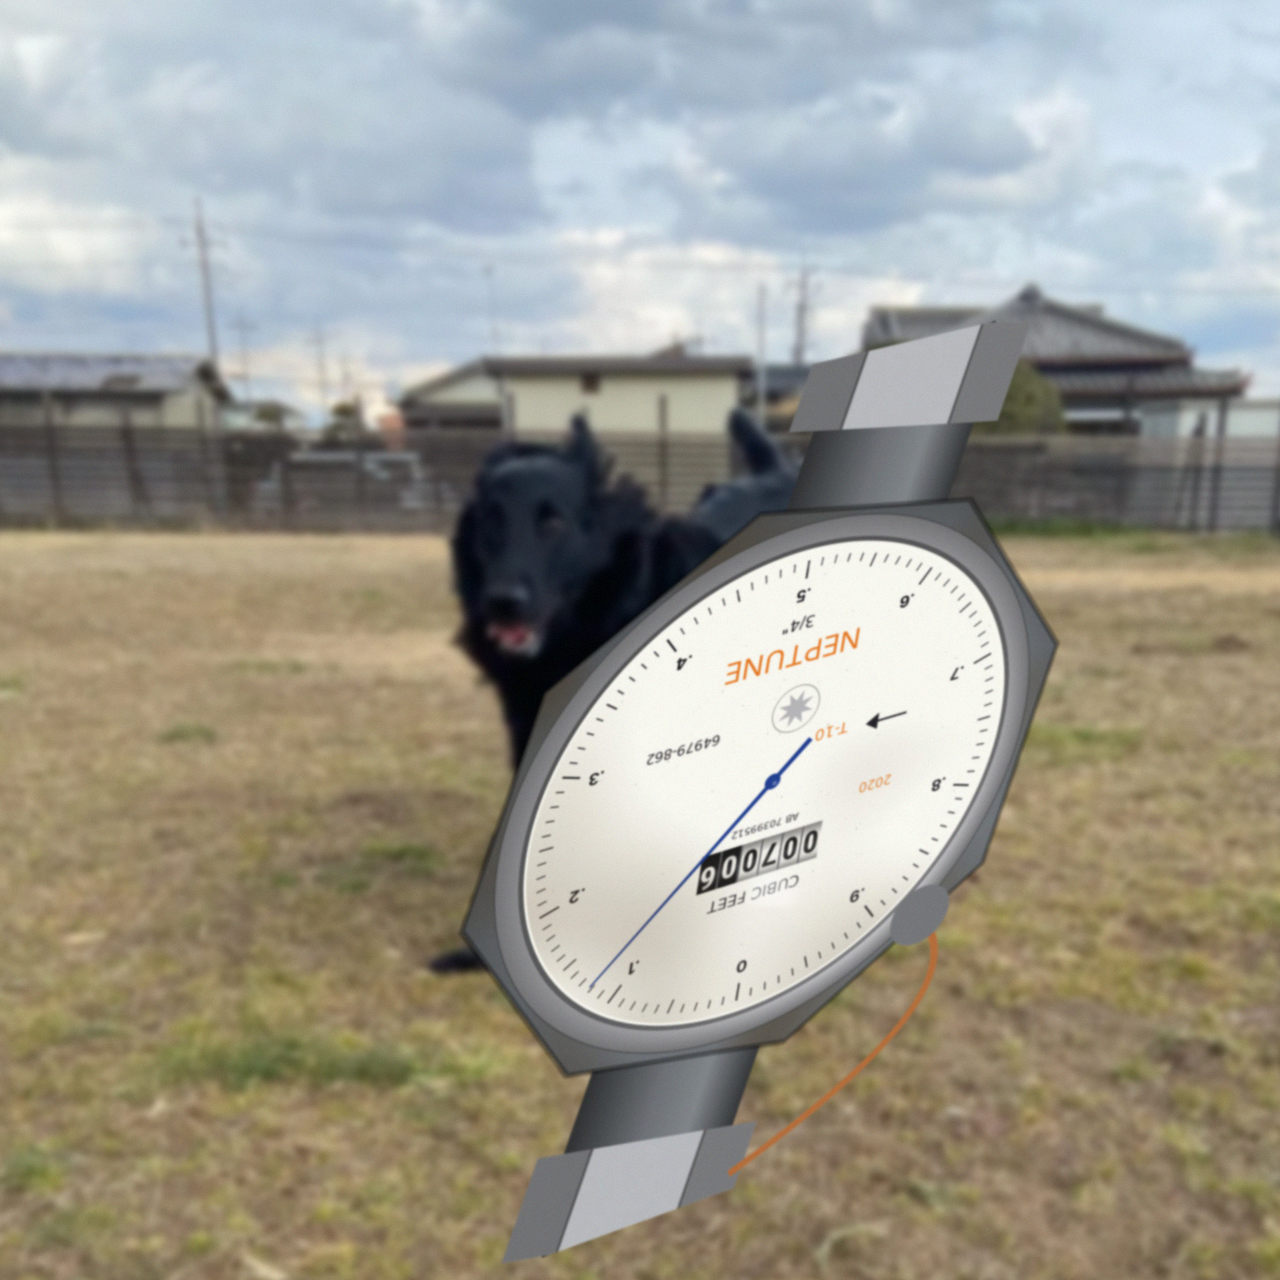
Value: 7006.12,ft³
